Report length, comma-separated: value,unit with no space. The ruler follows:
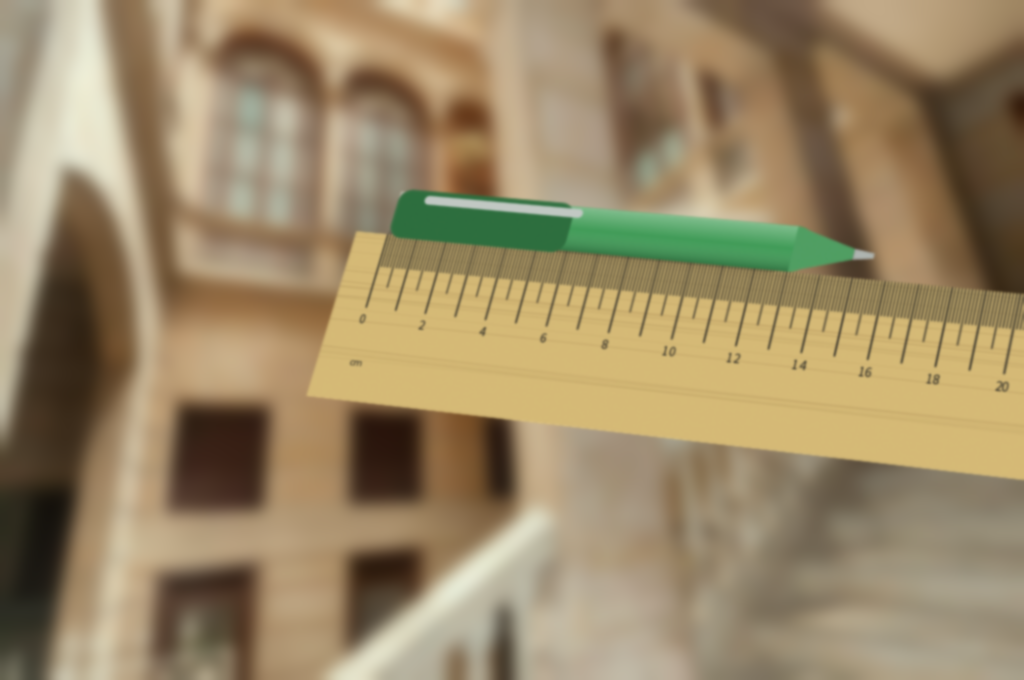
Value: 15.5,cm
